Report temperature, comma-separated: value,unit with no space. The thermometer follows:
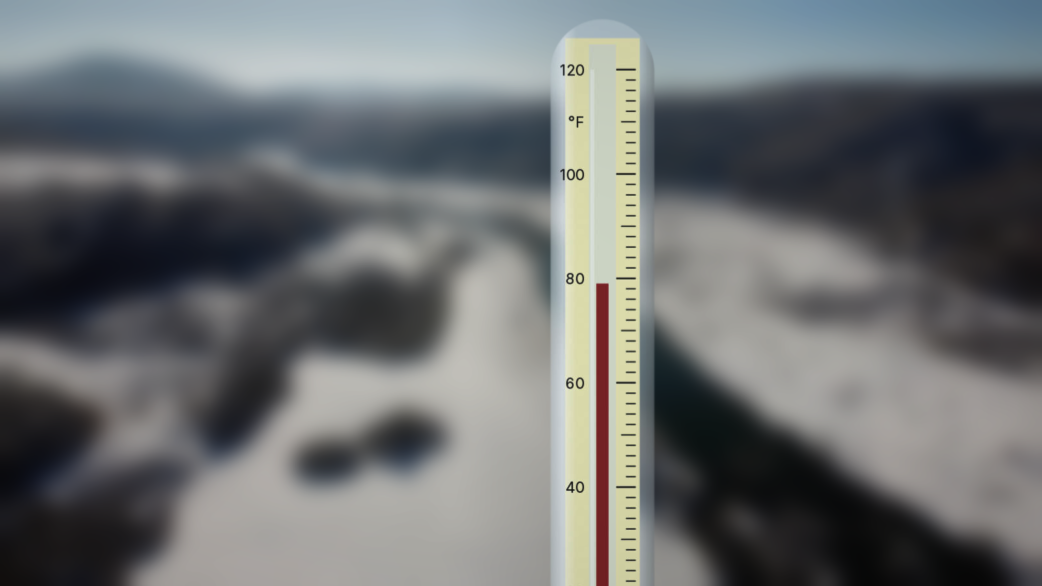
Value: 79,°F
